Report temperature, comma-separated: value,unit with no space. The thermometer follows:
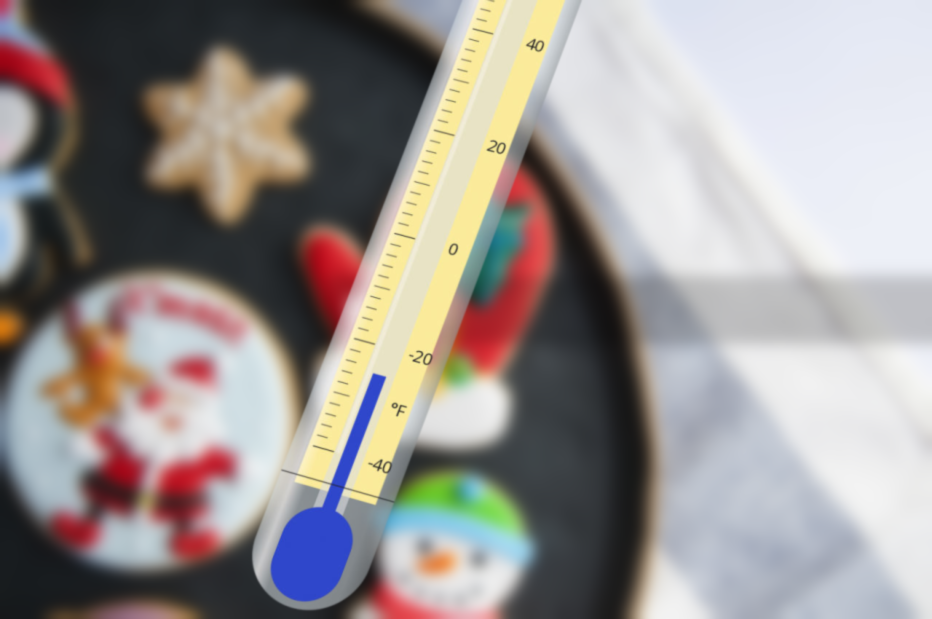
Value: -25,°F
